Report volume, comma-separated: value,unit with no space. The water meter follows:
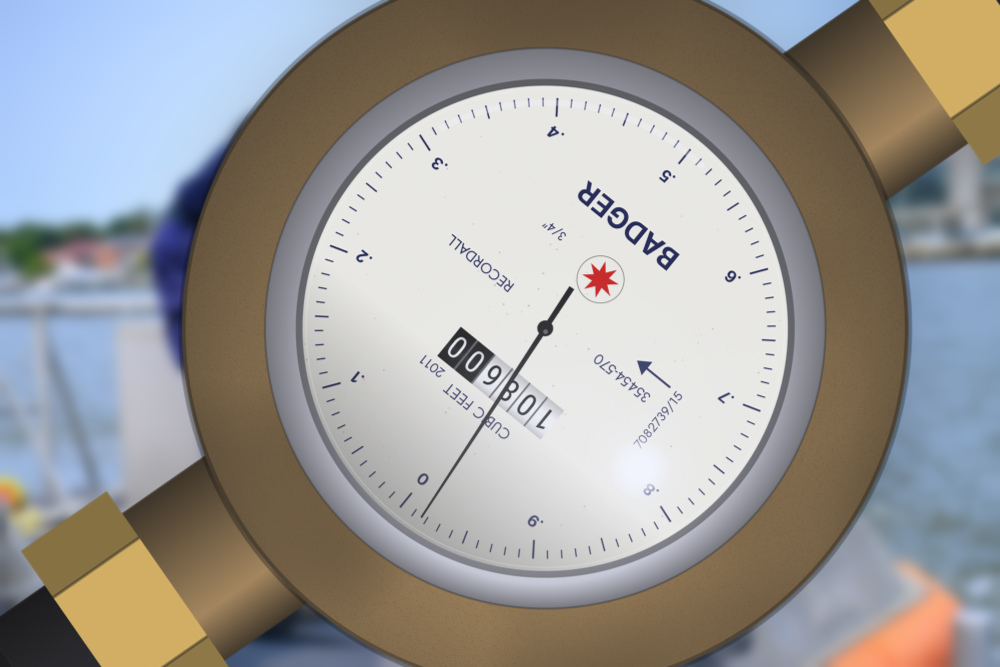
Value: 108599.98,ft³
